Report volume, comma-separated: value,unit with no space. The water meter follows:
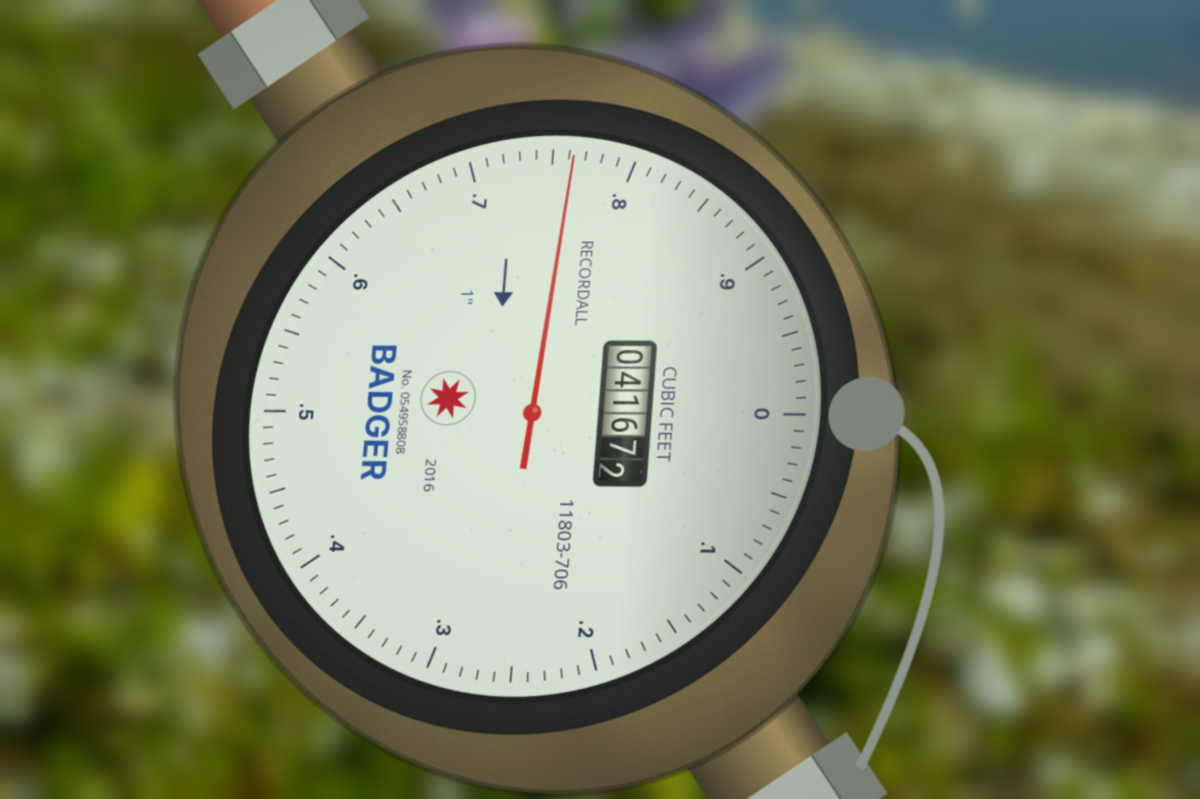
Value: 41671.76,ft³
